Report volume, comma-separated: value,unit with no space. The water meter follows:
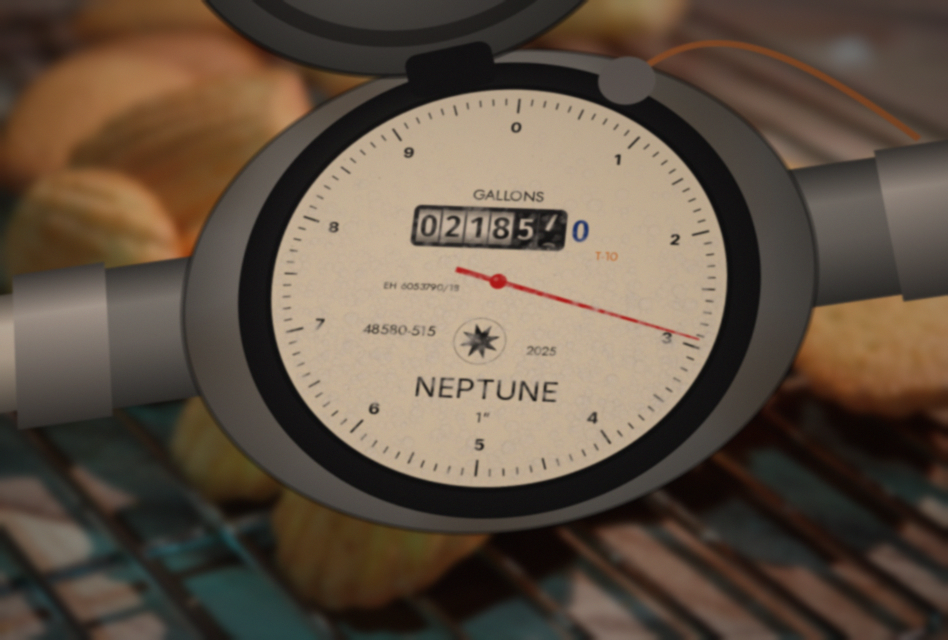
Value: 218572.9,gal
